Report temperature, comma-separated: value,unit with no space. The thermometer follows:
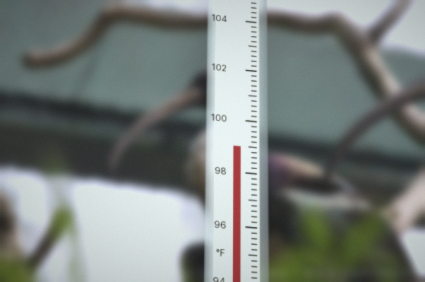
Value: 99,°F
